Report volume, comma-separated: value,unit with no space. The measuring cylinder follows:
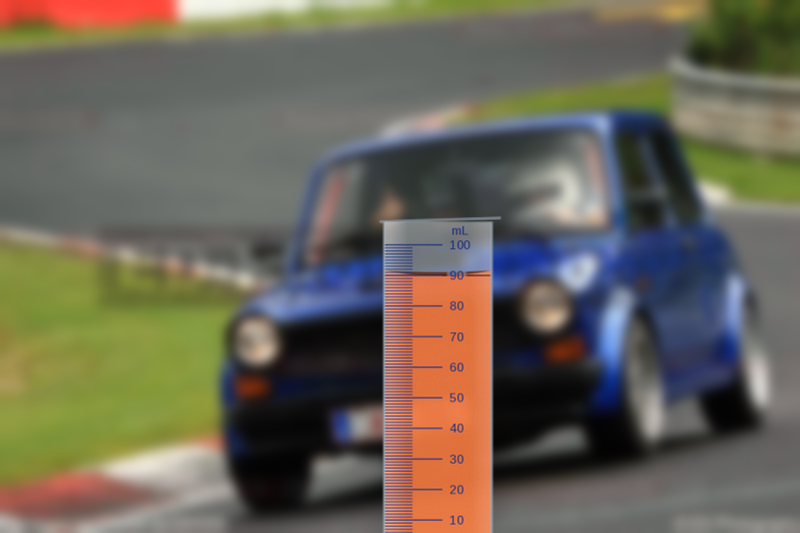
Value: 90,mL
